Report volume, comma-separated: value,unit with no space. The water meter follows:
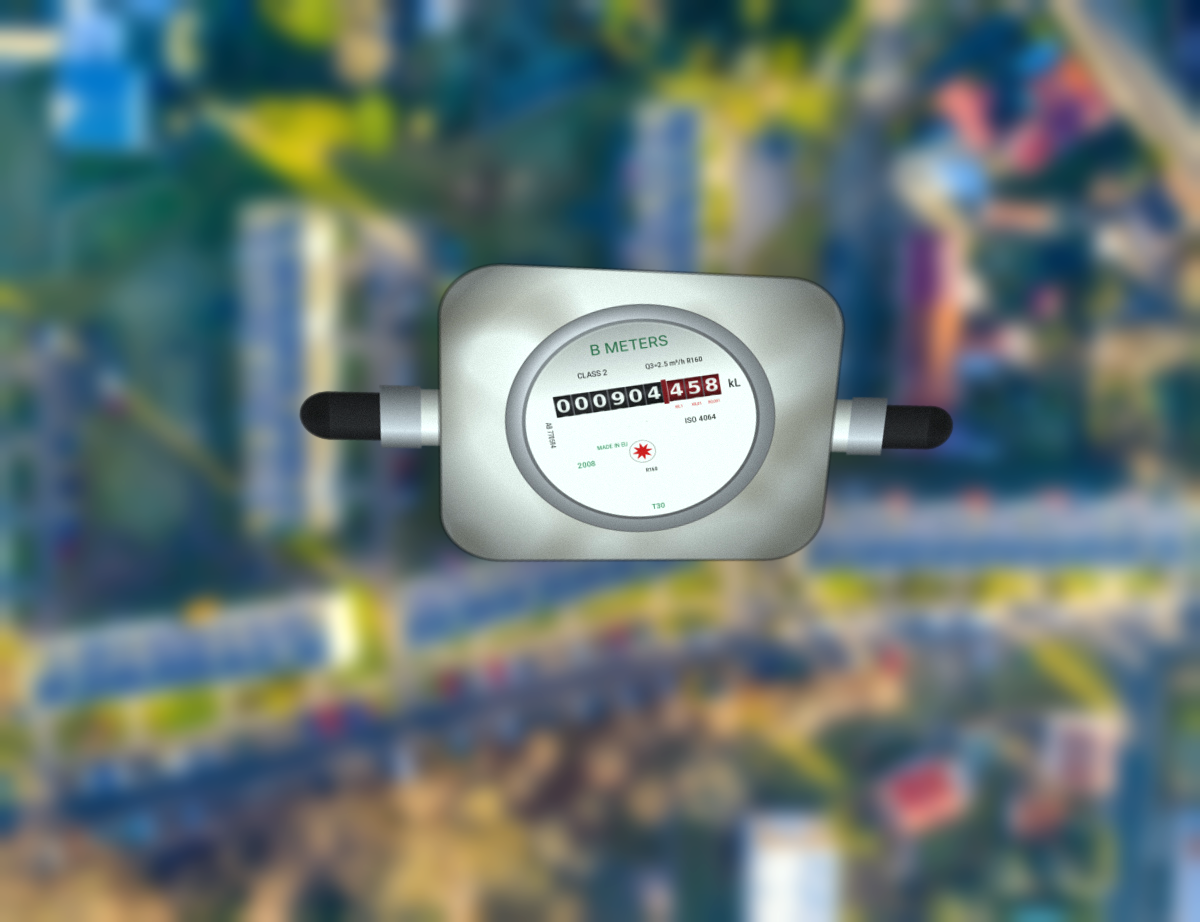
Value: 904.458,kL
